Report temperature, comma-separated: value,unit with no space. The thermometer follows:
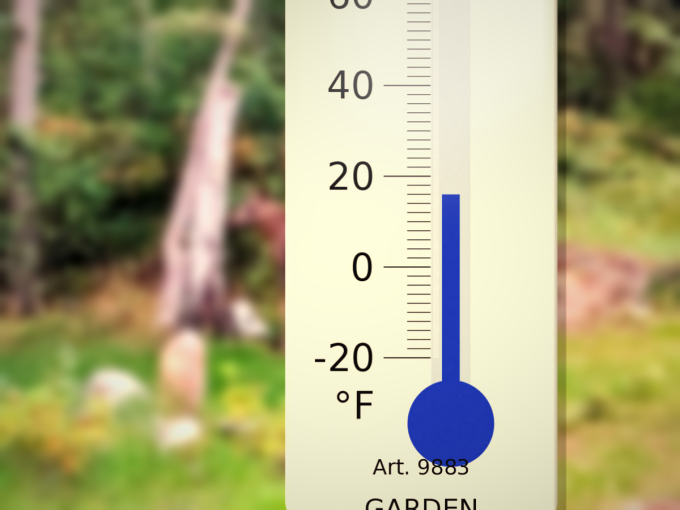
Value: 16,°F
